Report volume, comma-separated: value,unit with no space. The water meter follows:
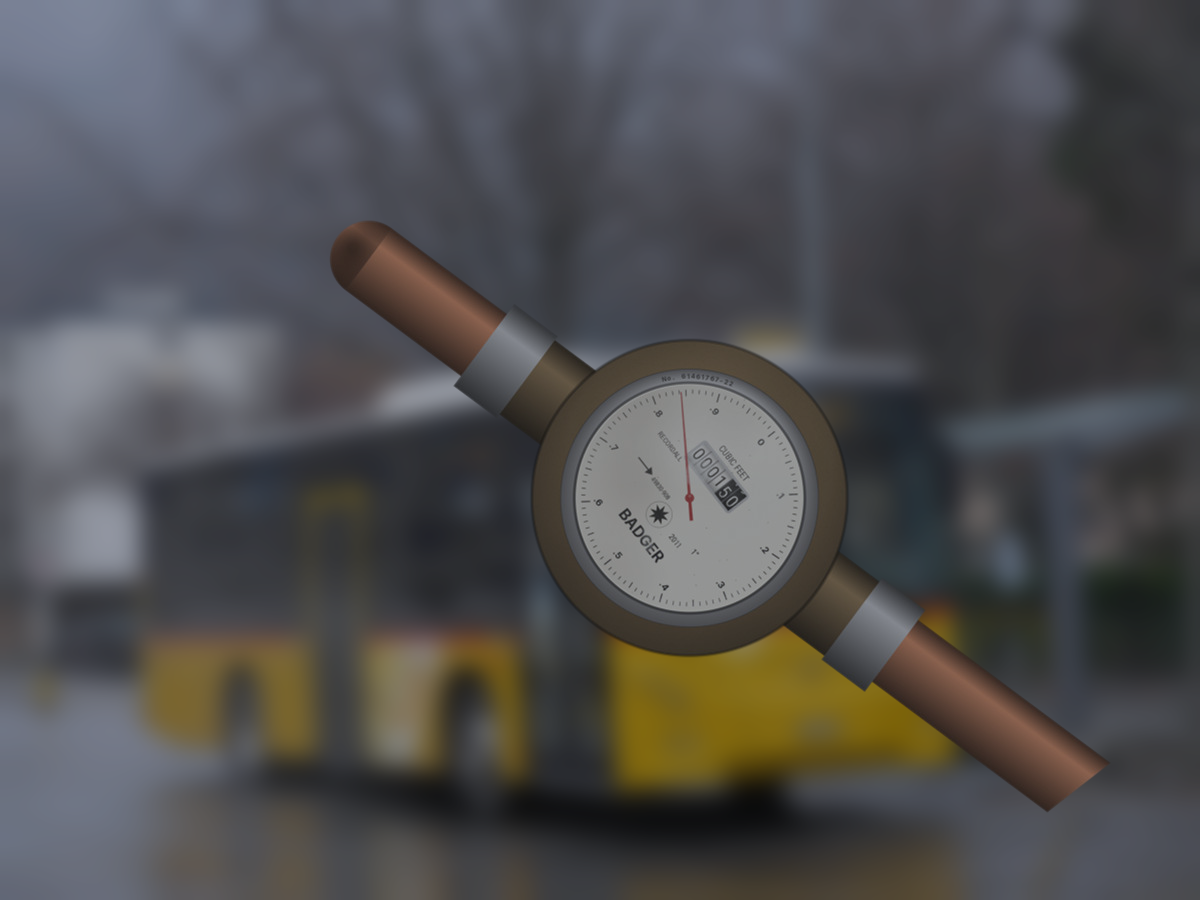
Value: 149.84,ft³
